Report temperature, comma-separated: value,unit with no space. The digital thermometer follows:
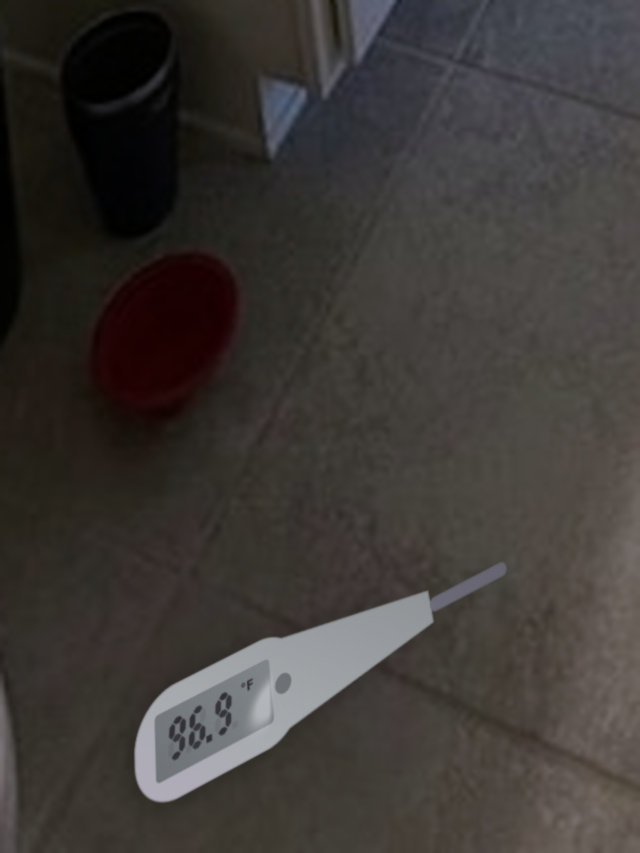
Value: 96.9,°F
